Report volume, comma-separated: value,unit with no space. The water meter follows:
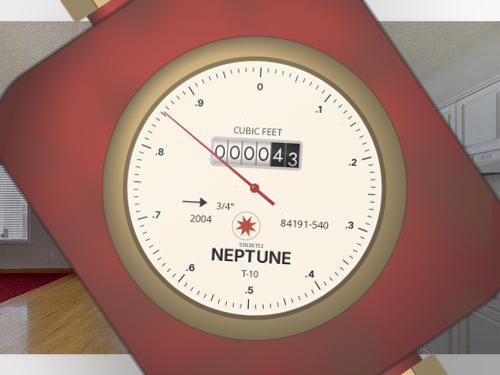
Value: 42.85,ft³
